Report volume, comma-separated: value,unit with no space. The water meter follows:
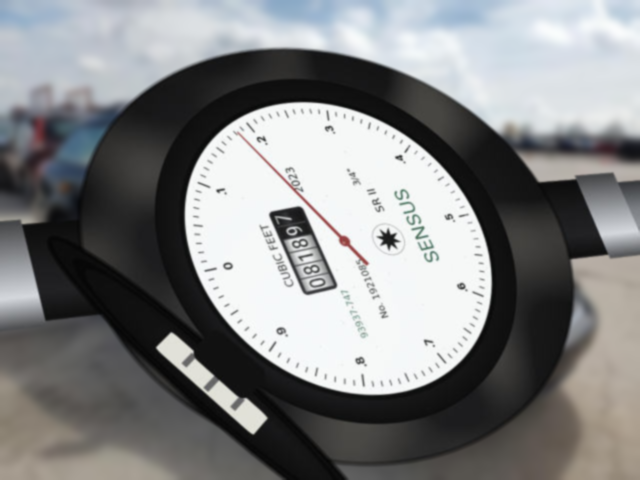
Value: 81897.18,ft³
